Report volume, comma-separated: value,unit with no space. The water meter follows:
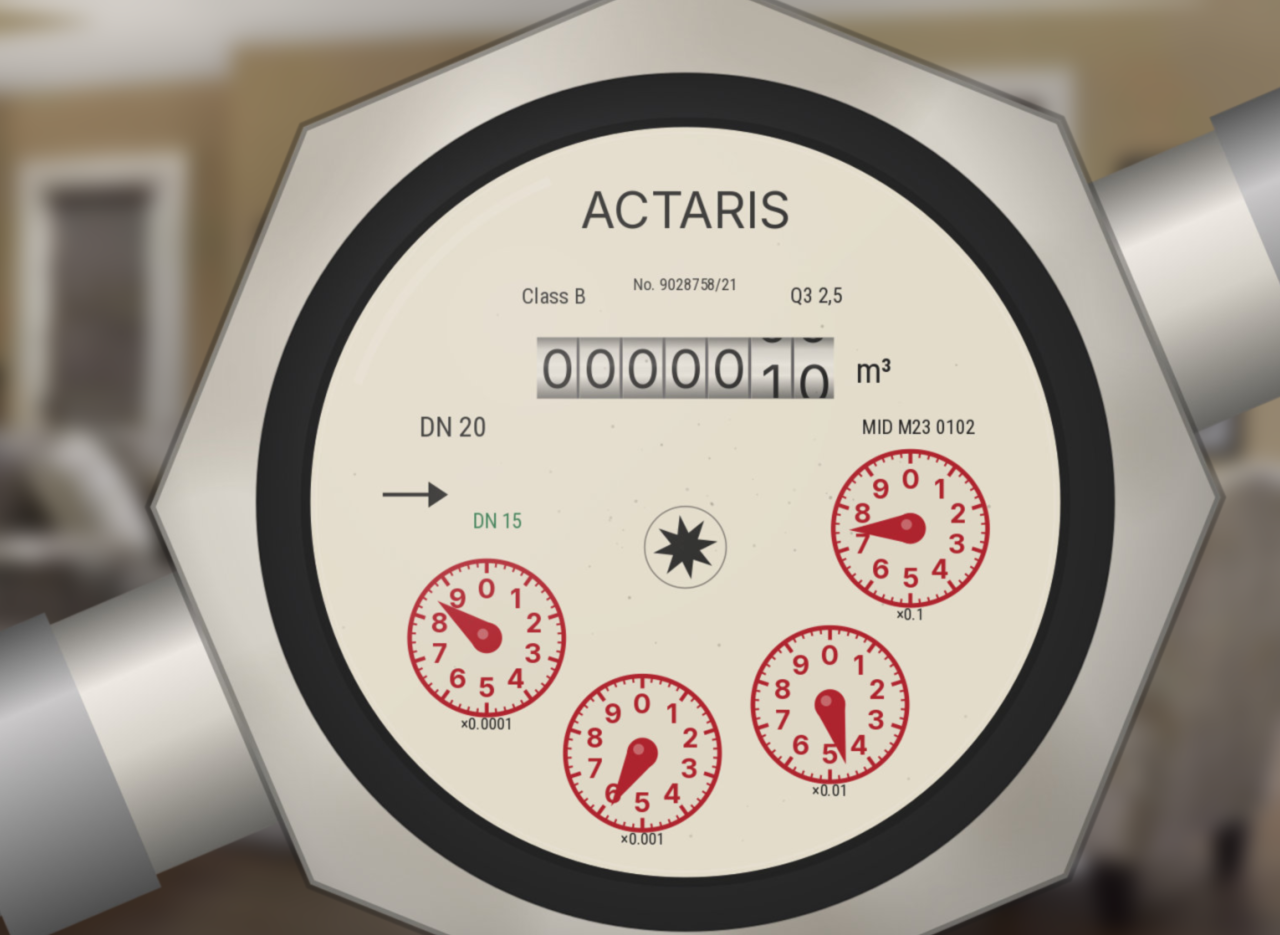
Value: 9.7458,m³
